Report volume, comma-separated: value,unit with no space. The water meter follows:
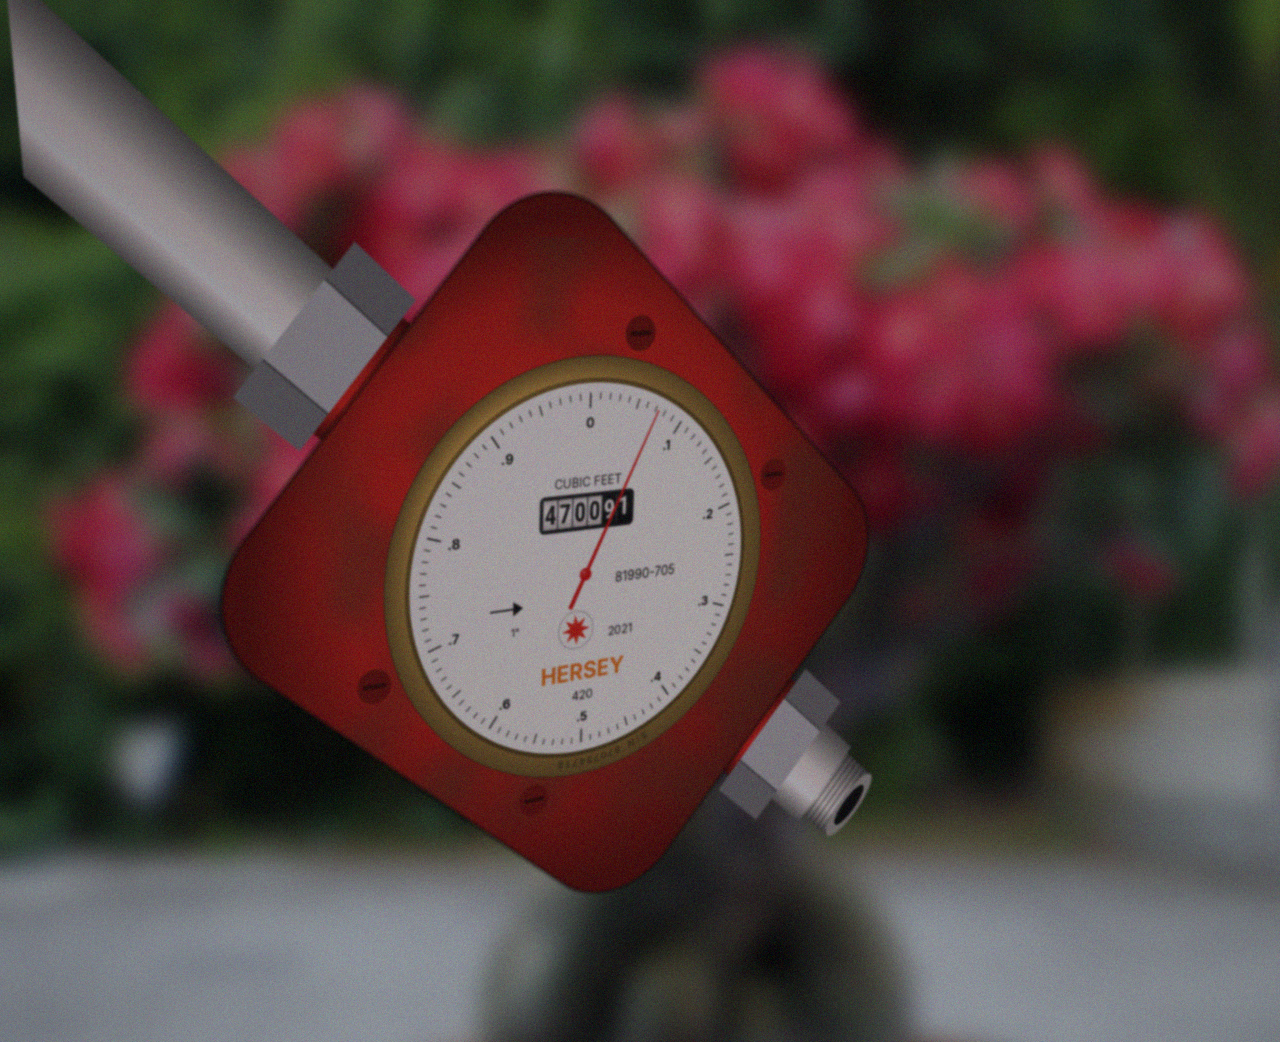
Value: 470091.07,ft³
